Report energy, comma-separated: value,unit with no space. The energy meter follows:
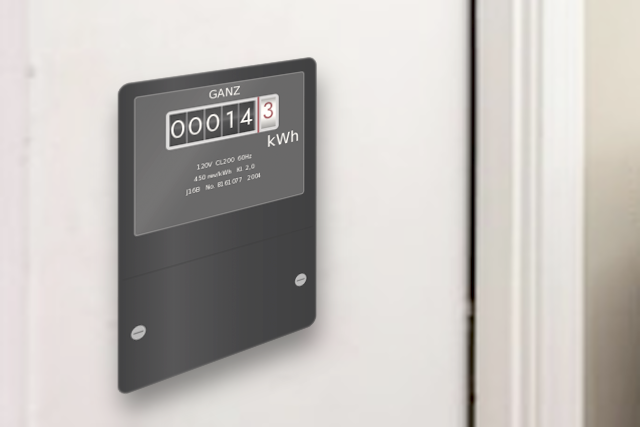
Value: 14.3,kWh
